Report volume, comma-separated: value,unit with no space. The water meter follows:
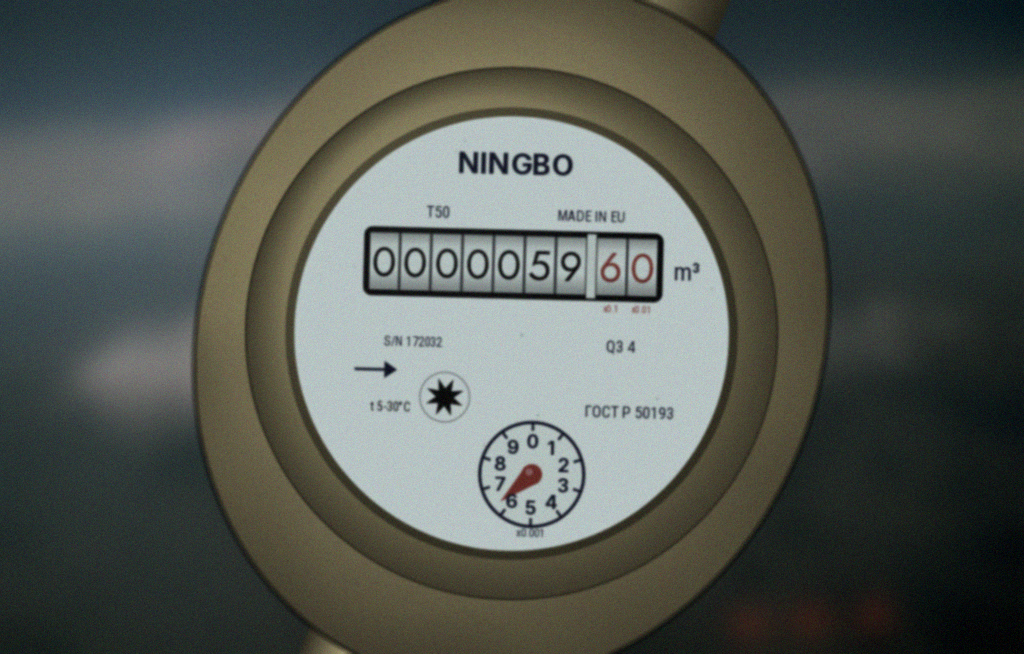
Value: 59.606,m³
